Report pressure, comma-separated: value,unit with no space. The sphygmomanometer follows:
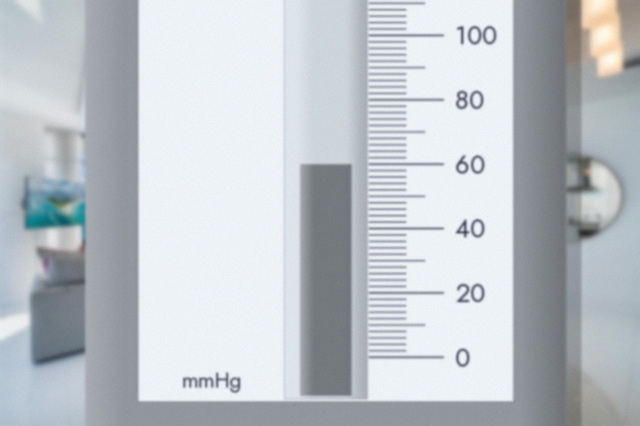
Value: 60,mmHg
